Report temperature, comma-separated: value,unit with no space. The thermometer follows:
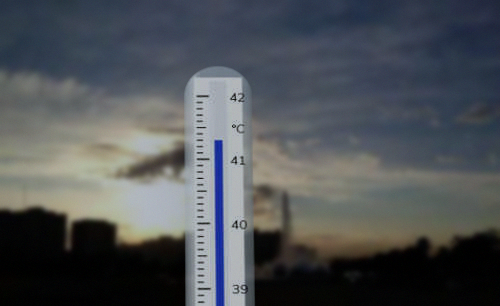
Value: 41.3,°C
